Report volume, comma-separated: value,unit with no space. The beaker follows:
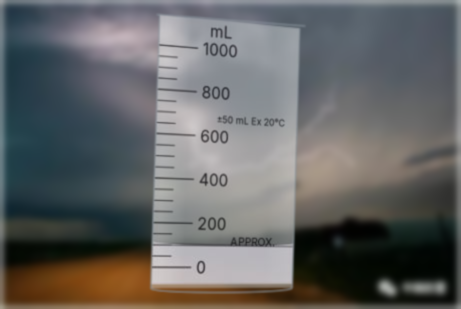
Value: 100,mL
